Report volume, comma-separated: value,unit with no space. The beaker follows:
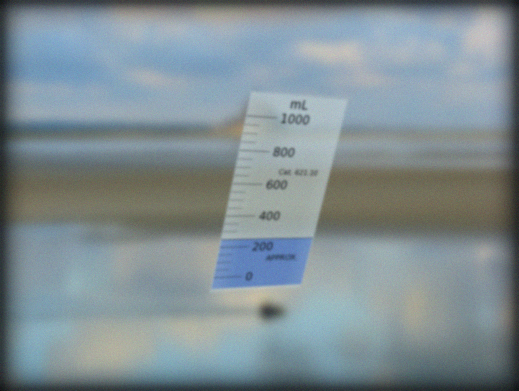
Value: 250,mL
